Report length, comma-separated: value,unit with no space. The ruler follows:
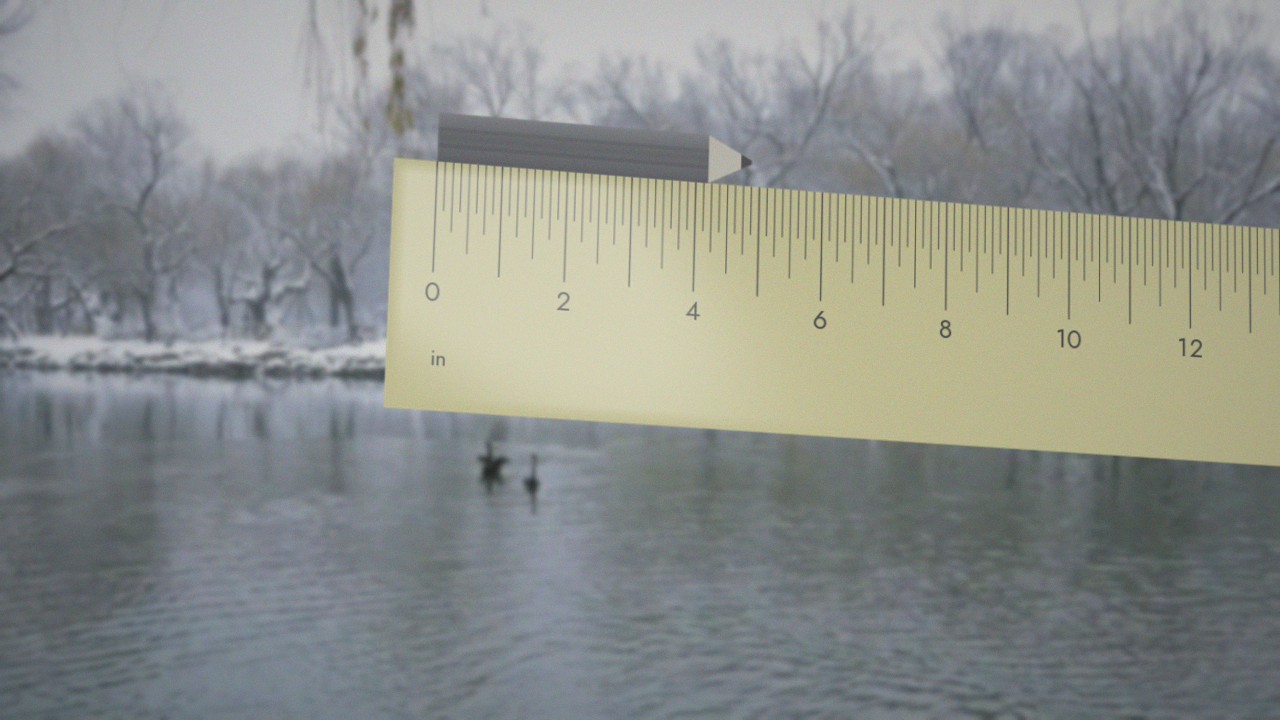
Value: 4.875,in
